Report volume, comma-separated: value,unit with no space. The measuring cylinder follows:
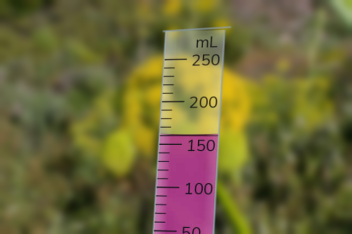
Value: 160,mL
